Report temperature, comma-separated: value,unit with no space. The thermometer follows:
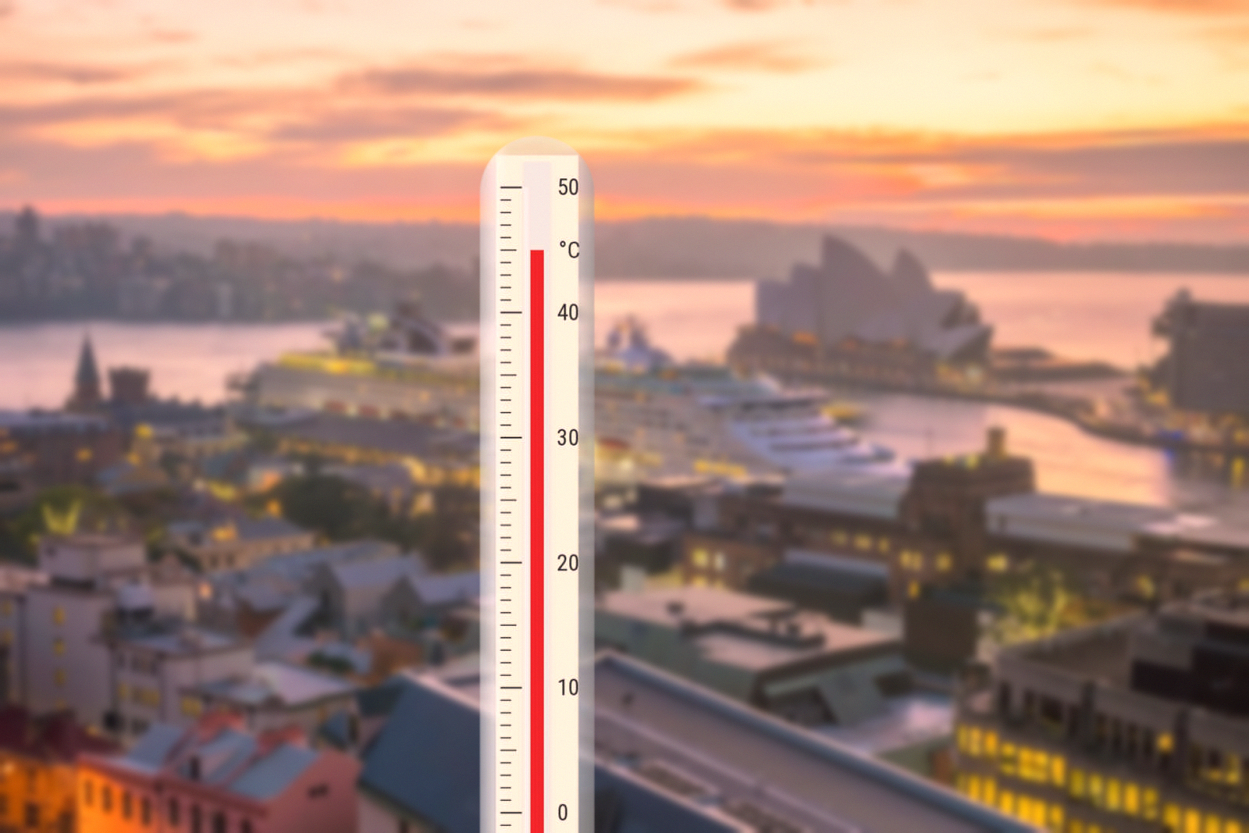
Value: 45,°C
